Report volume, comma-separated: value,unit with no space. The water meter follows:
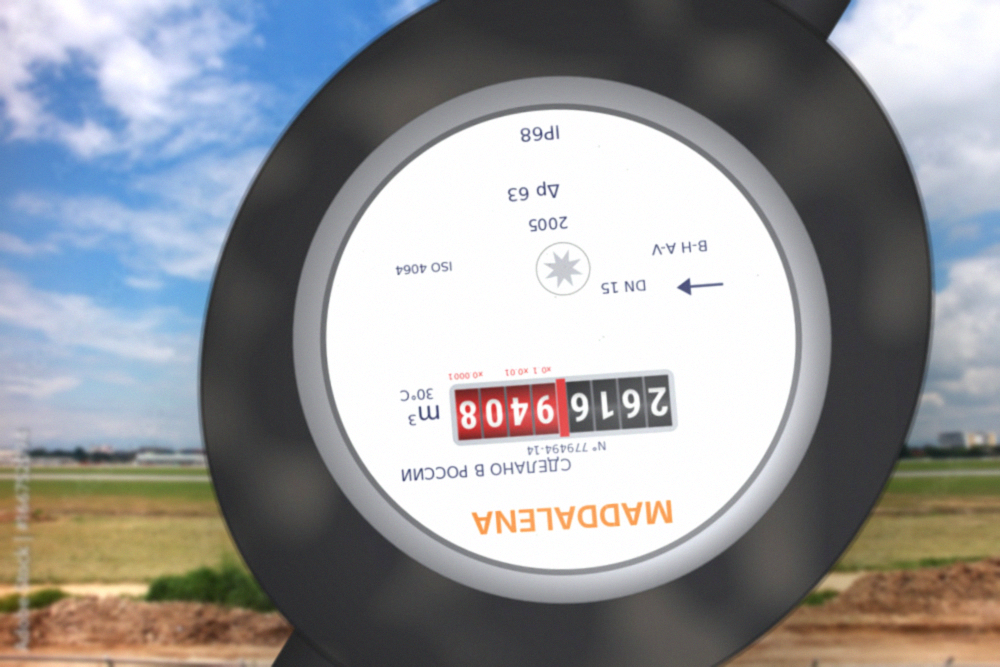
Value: 2616.9408,m³
